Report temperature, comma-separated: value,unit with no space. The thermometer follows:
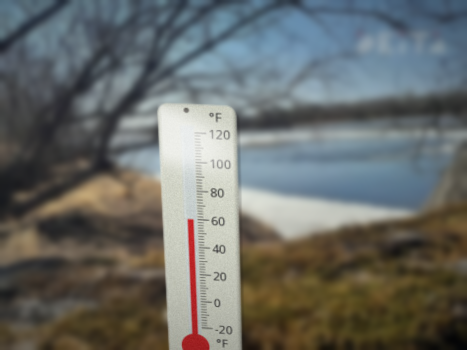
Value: 60,°F
